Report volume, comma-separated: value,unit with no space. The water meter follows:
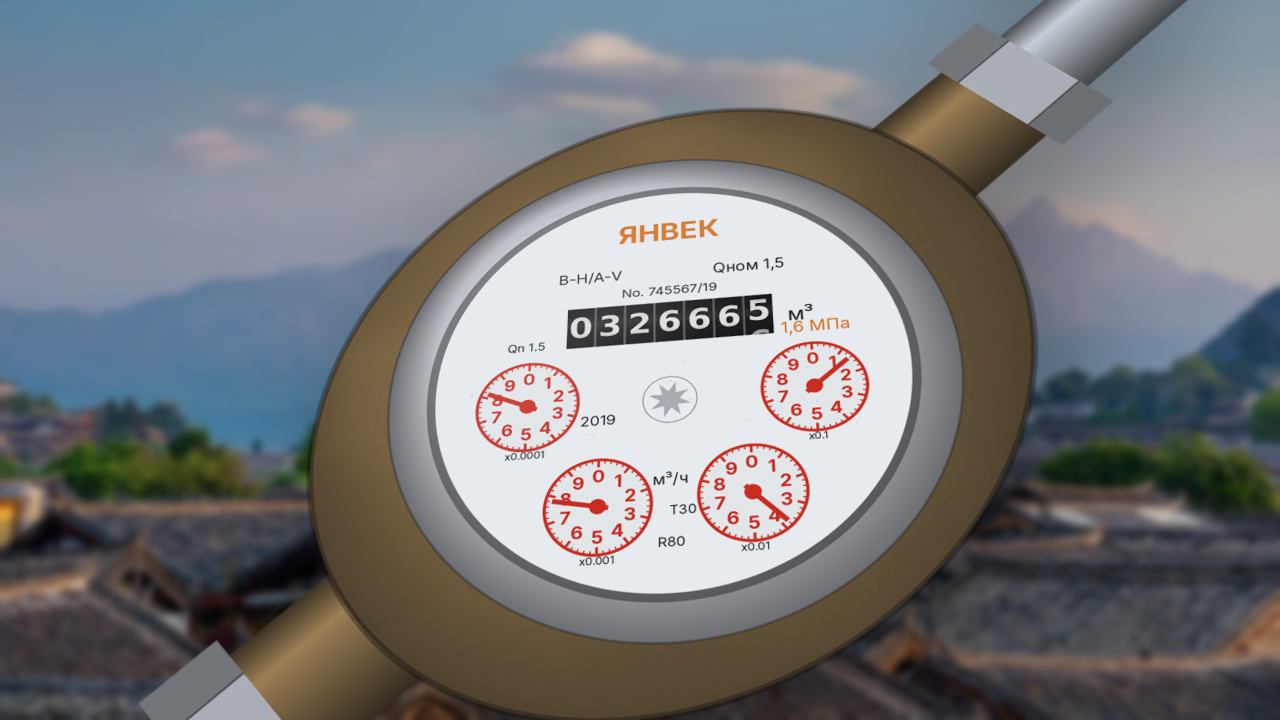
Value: 326665.1378,m³
